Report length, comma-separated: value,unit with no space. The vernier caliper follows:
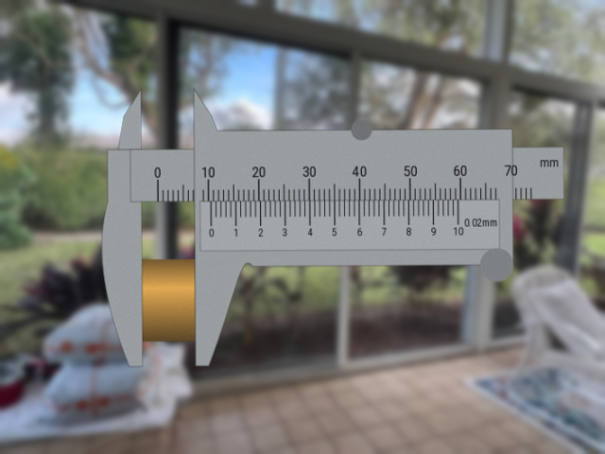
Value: 10.5,mm
